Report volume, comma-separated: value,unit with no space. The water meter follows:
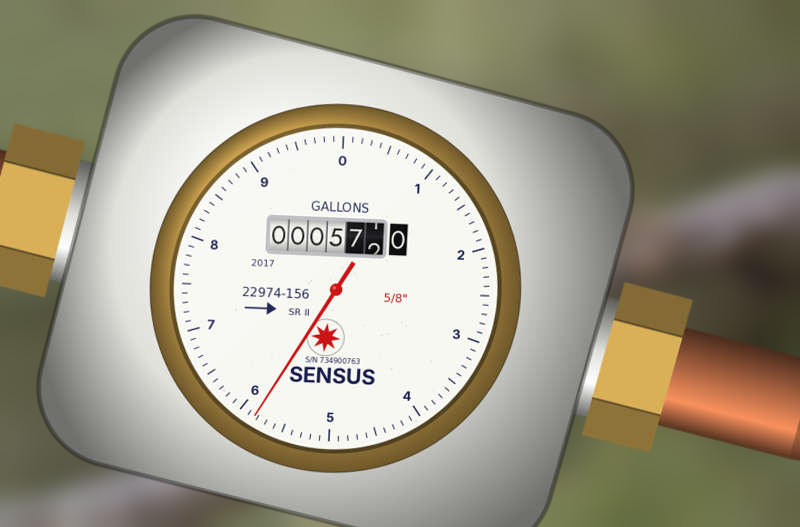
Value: 5715.8,gal
